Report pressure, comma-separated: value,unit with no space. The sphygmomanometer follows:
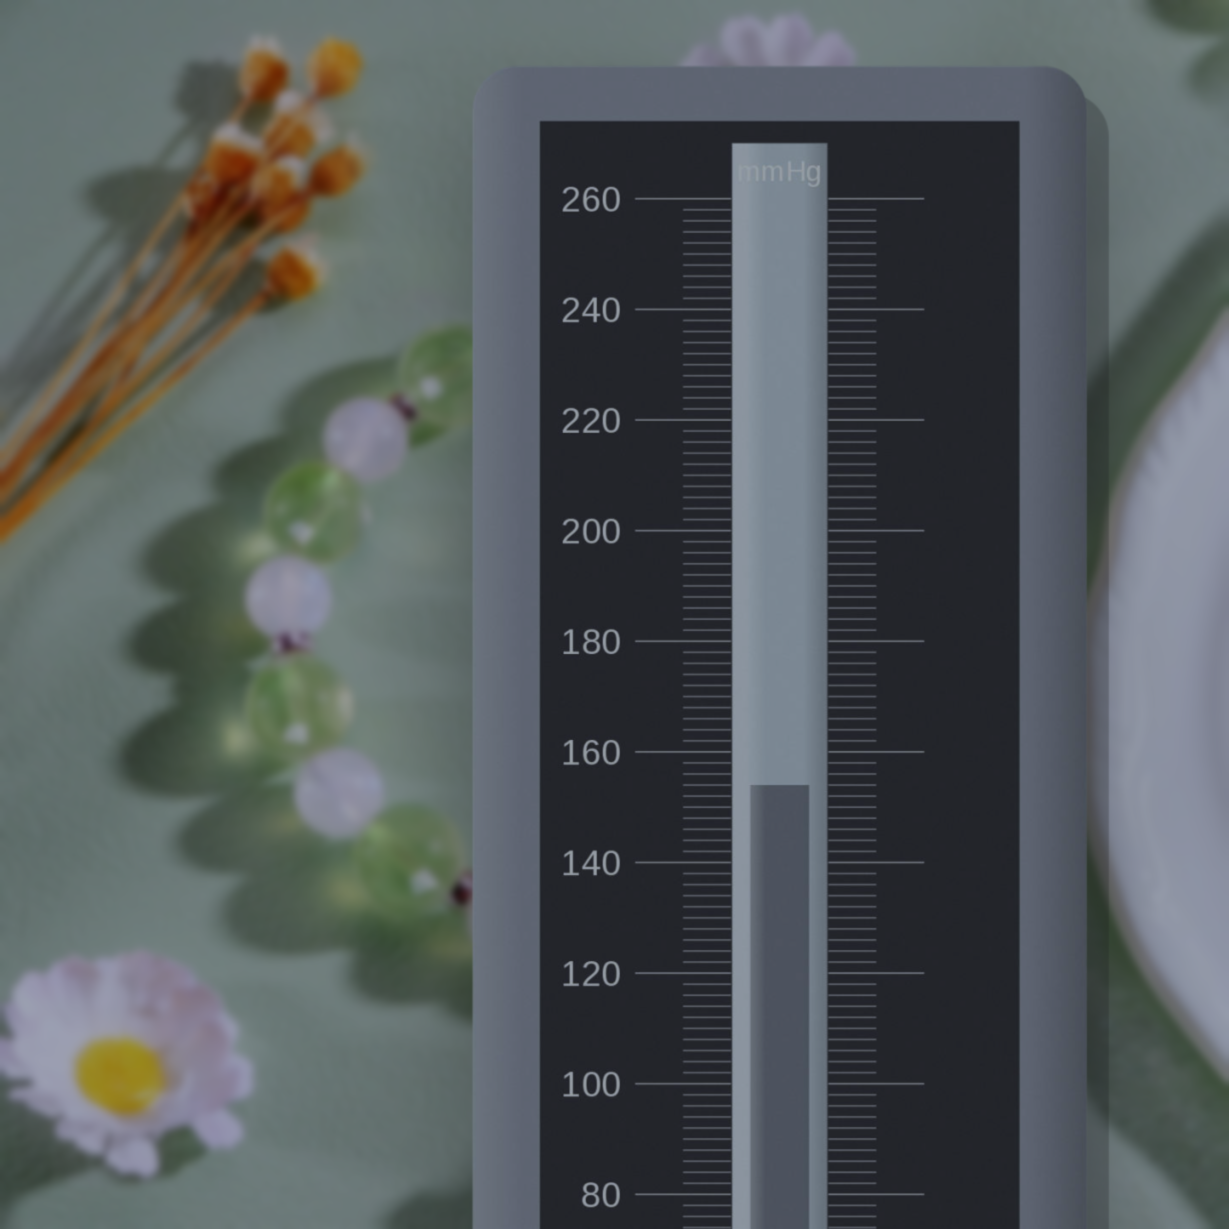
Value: 154,mmHg
